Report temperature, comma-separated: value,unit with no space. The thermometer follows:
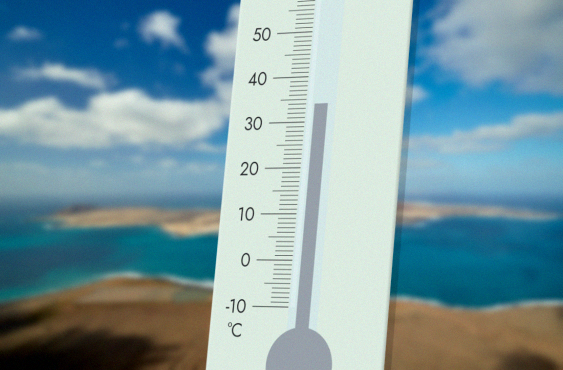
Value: 34,°C
